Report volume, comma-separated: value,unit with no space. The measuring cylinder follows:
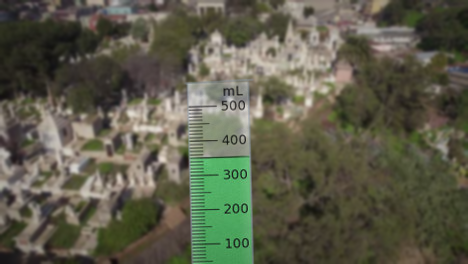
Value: 350,mL
